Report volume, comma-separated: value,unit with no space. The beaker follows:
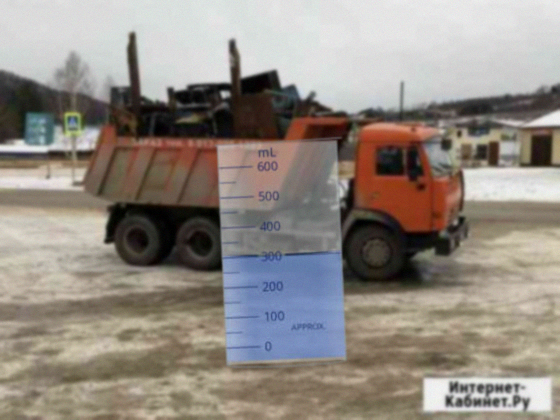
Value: 300,mL
